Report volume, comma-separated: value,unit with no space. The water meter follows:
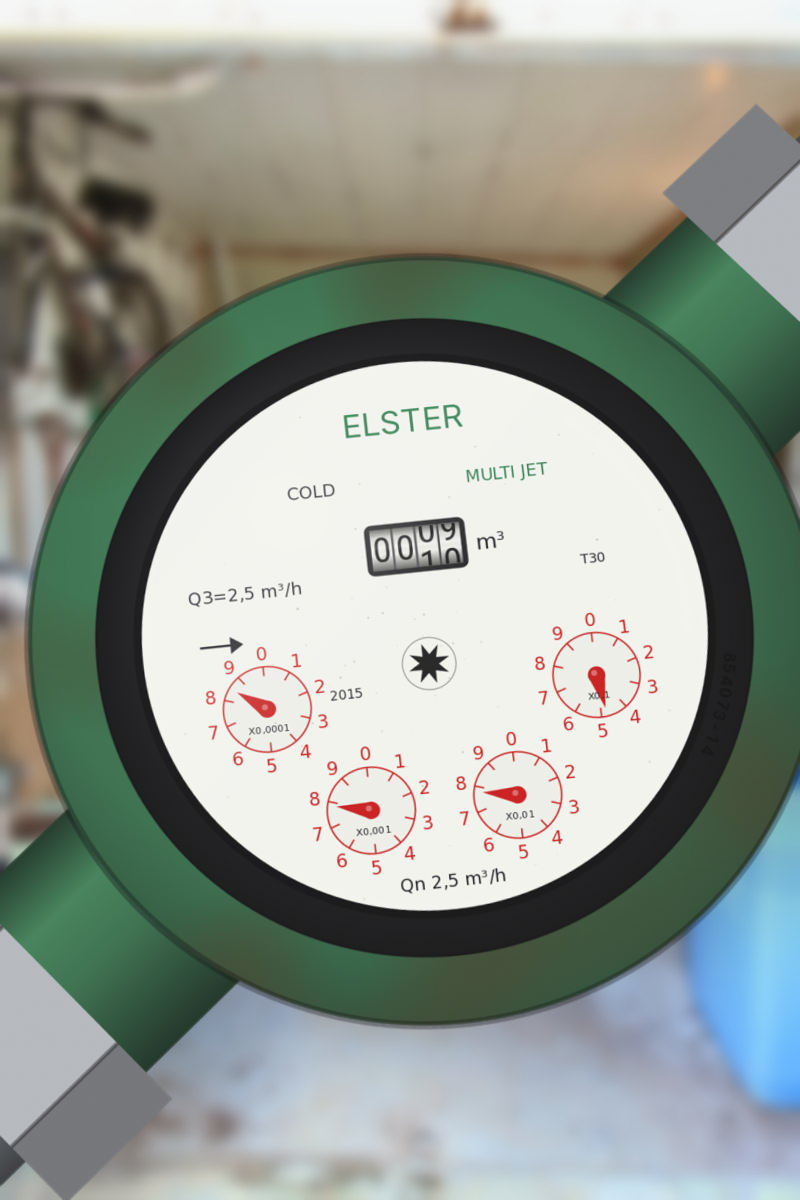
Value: 9.4778,m³
